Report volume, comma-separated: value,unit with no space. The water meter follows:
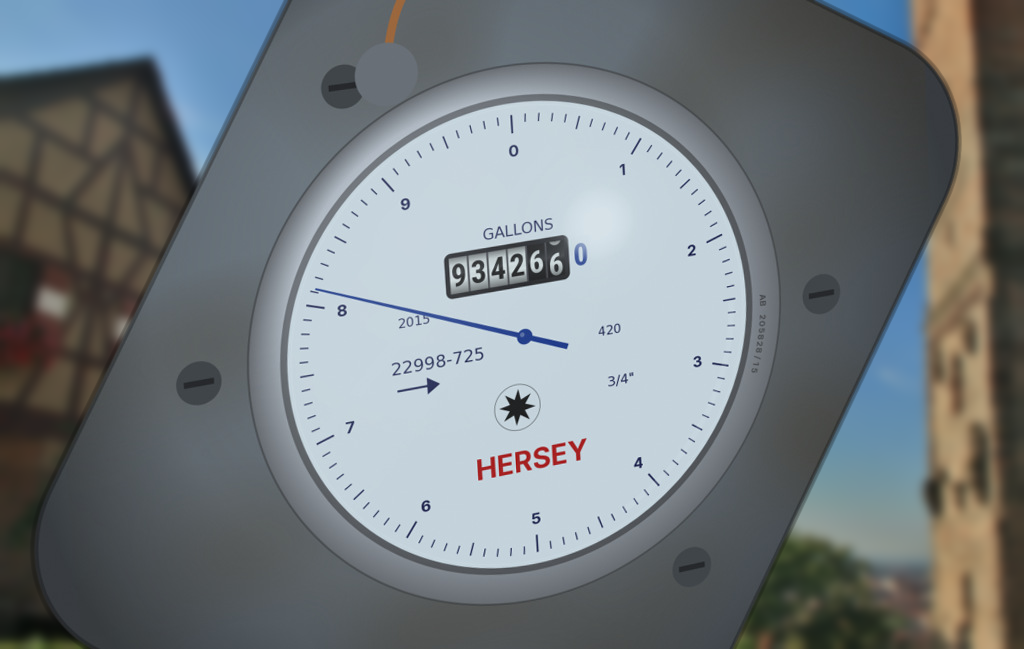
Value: 9342658.1,gal
